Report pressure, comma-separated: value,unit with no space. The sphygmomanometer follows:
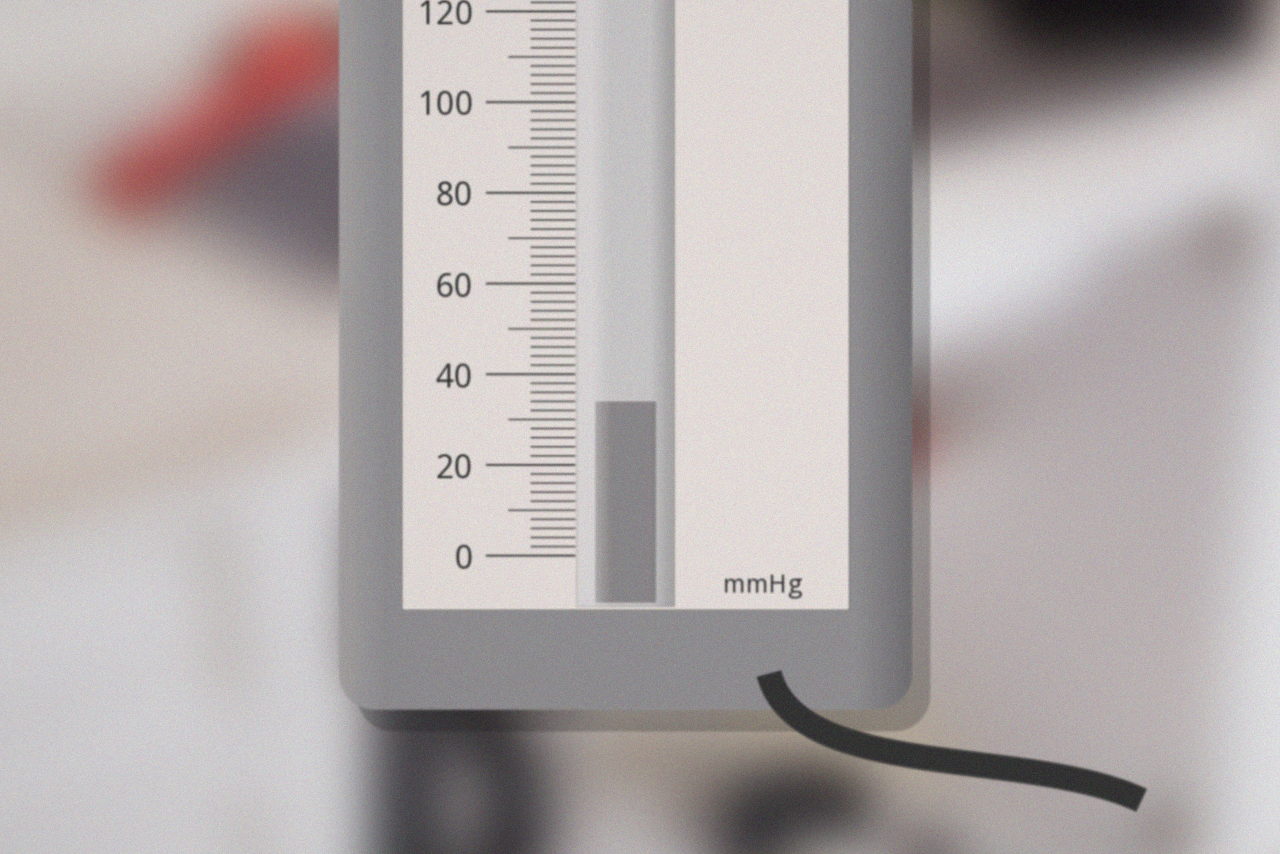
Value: 34,mmHg
